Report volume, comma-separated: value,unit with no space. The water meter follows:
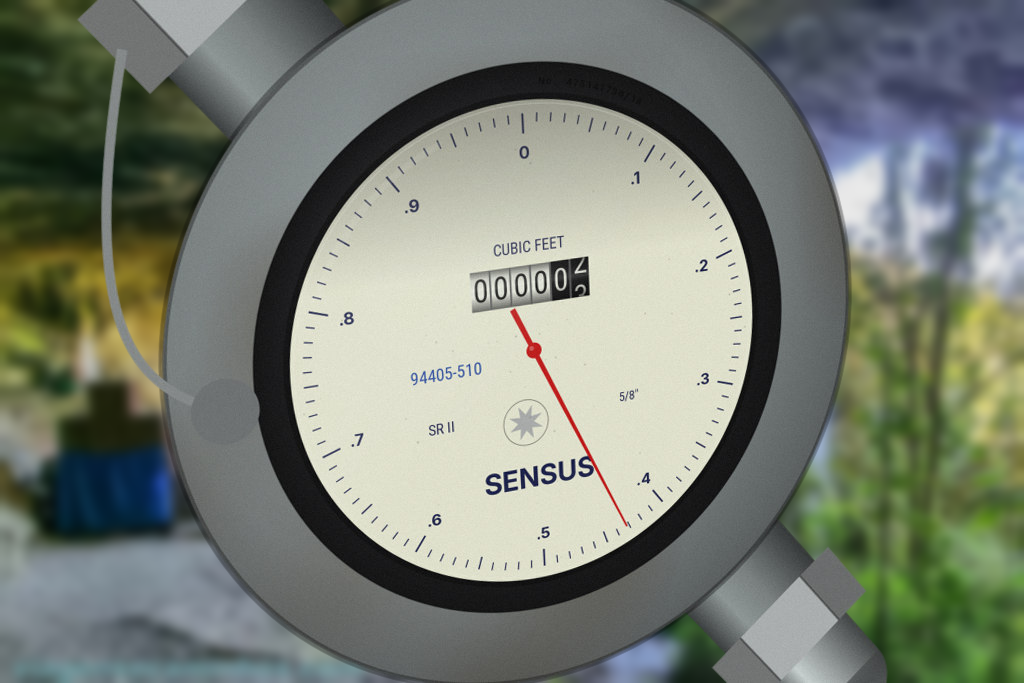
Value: 2.43,ft³
